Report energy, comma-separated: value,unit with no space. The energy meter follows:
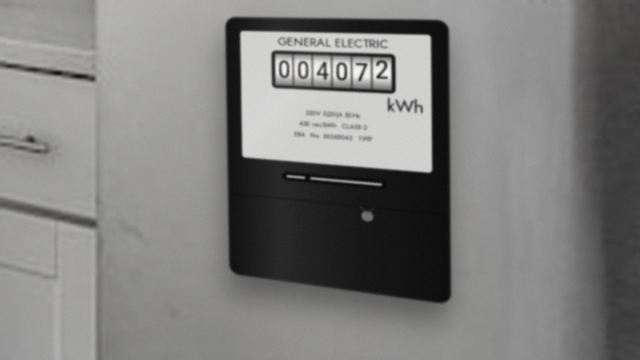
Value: 4072,kWh
